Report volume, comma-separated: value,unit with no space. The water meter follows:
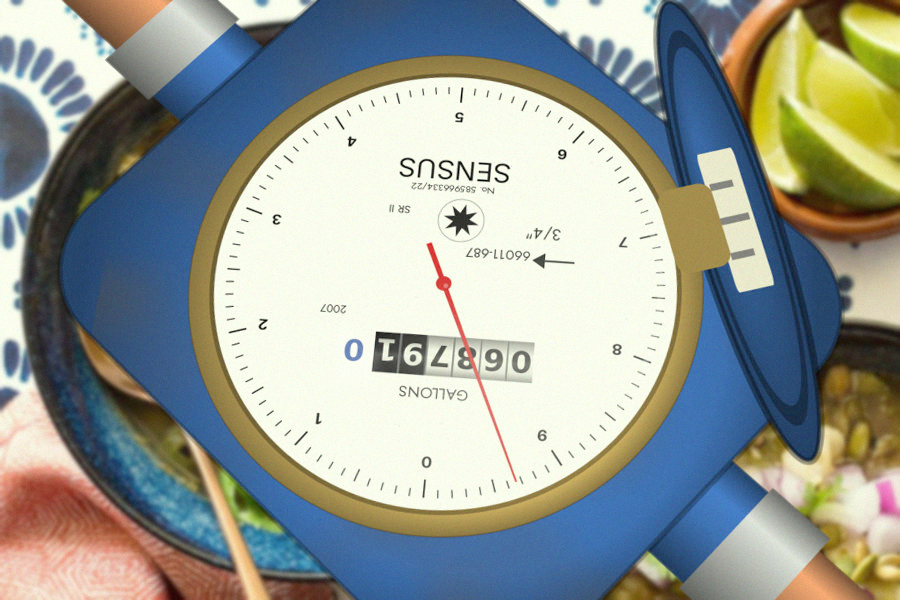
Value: 687909.3,gal
